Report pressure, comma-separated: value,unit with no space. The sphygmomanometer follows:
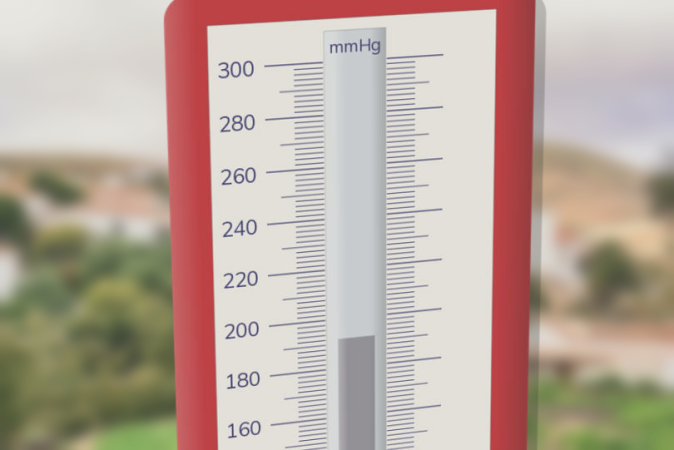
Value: 192,mmHg
